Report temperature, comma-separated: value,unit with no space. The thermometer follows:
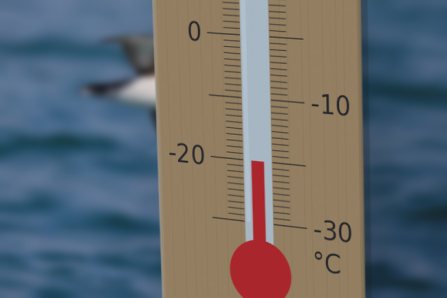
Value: -20,°C
